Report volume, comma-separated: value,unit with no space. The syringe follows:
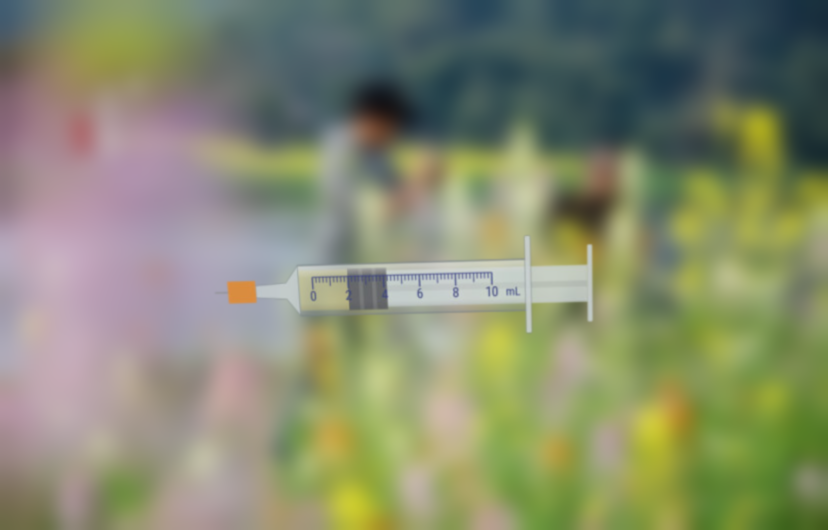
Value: 2,mL
